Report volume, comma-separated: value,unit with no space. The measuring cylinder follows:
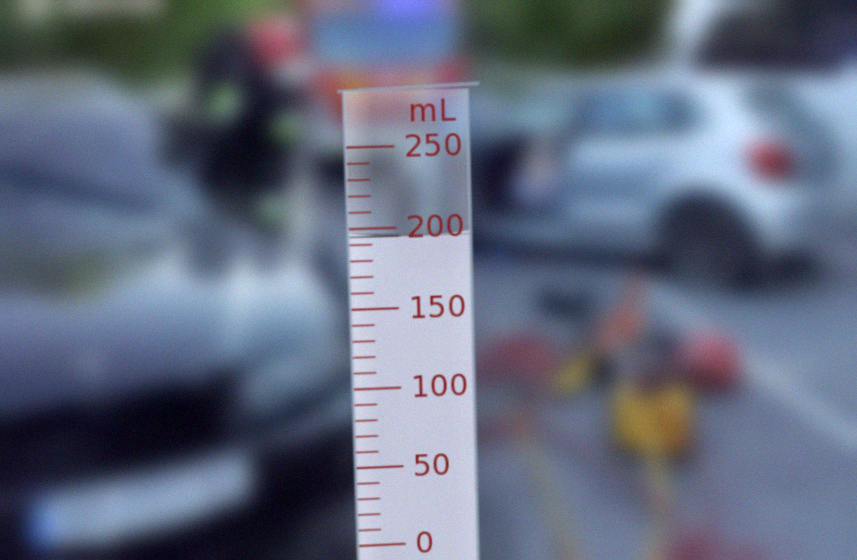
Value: 195,mL
